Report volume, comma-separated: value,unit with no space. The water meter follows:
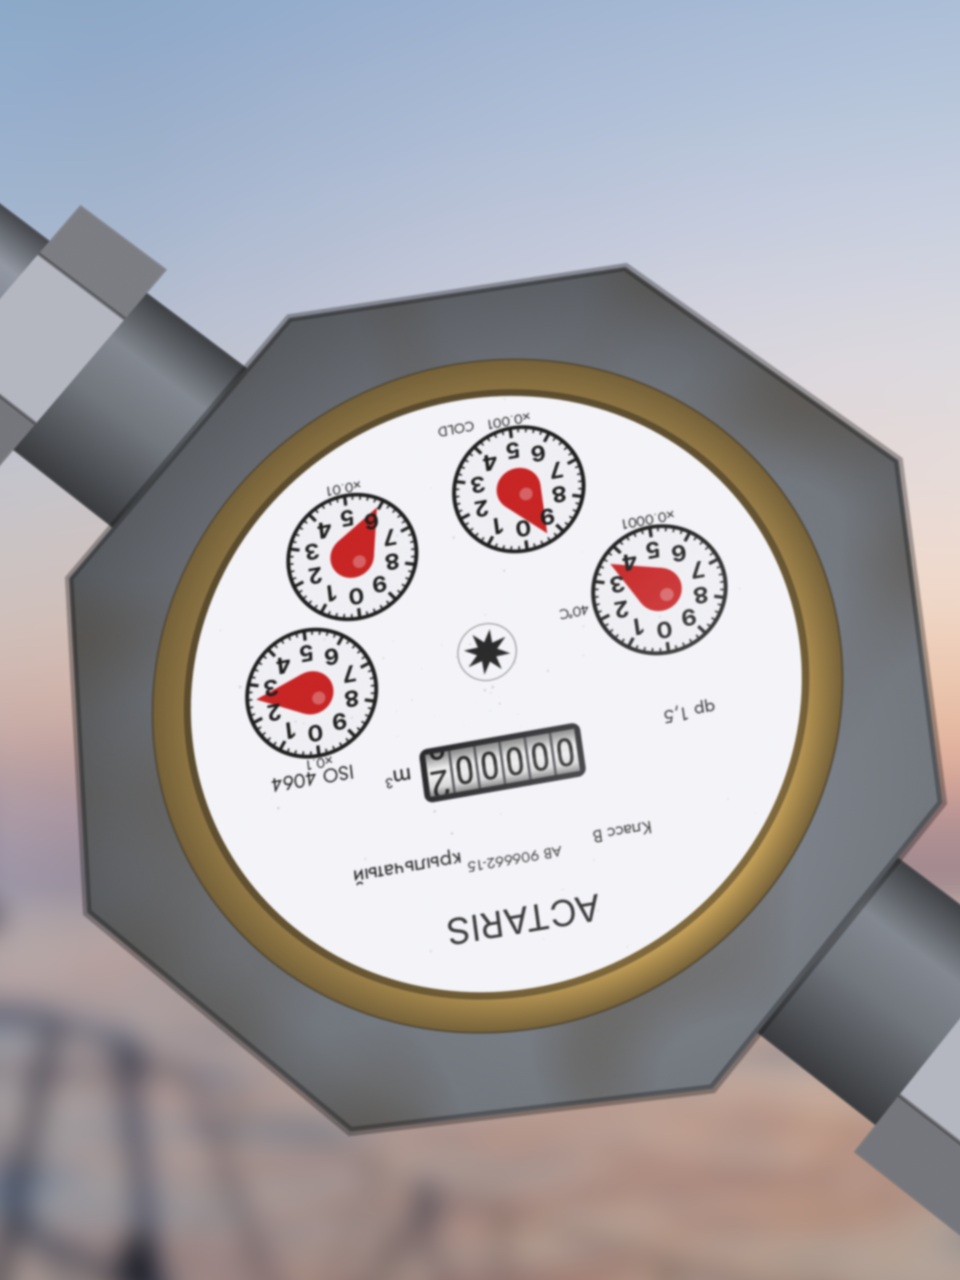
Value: 2.2593,m³
